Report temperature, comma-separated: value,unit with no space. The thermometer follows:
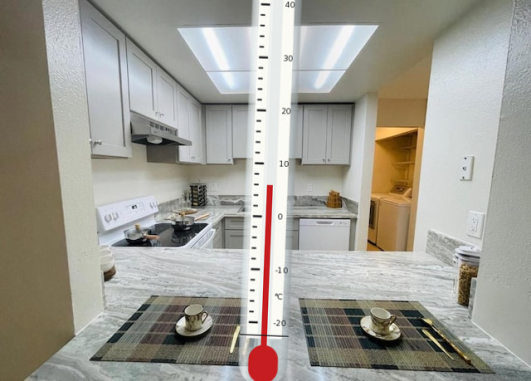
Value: 6,°C
